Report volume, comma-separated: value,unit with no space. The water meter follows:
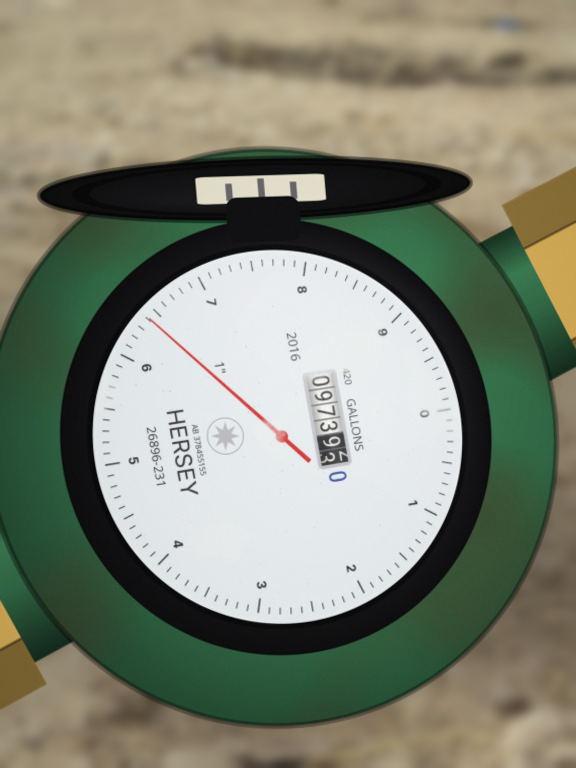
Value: 973926.4,gal
